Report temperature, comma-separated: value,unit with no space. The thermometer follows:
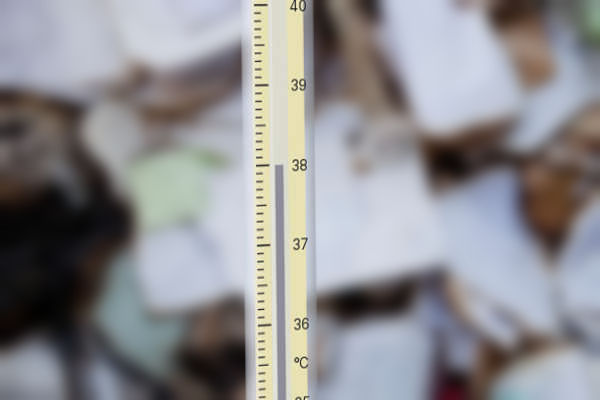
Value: 38,°C
